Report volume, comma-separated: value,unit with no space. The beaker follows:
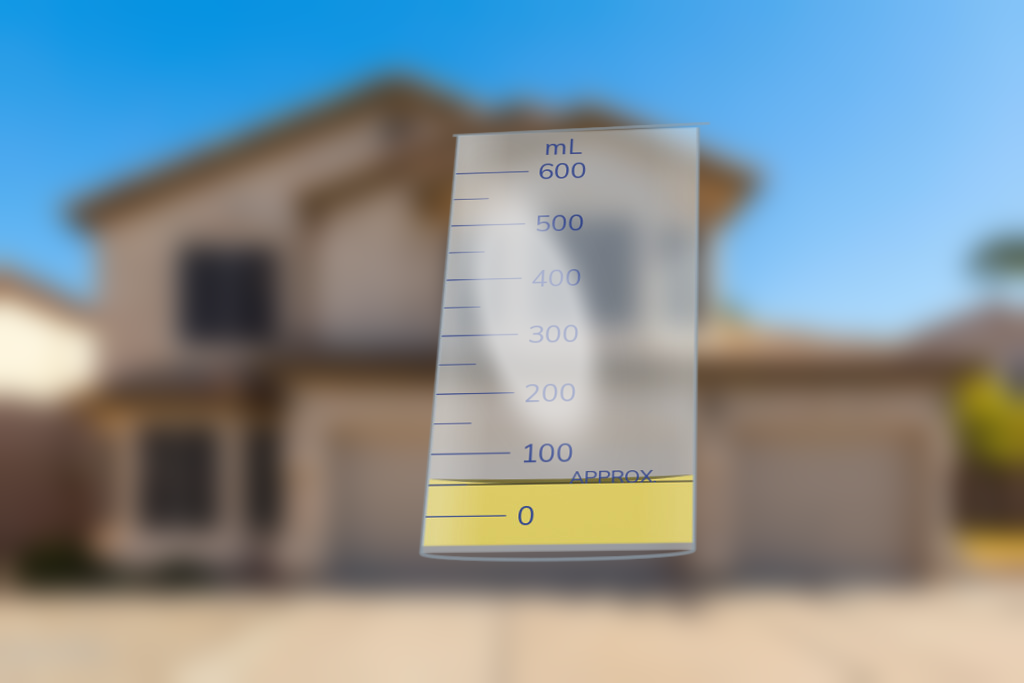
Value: 50,mL
